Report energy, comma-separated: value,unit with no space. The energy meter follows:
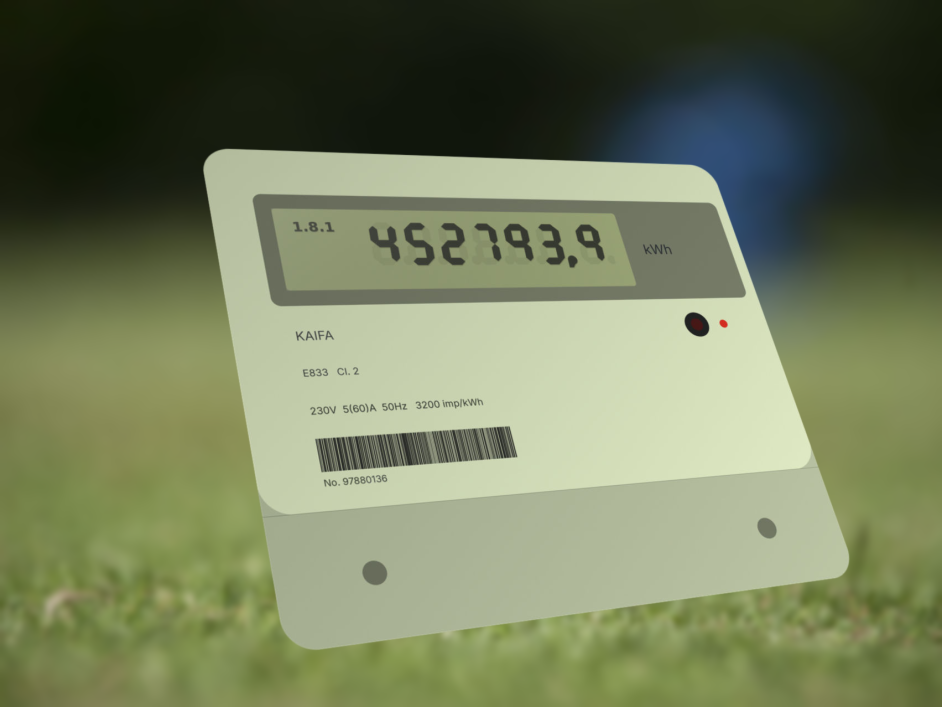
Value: 452793.9,kWh
